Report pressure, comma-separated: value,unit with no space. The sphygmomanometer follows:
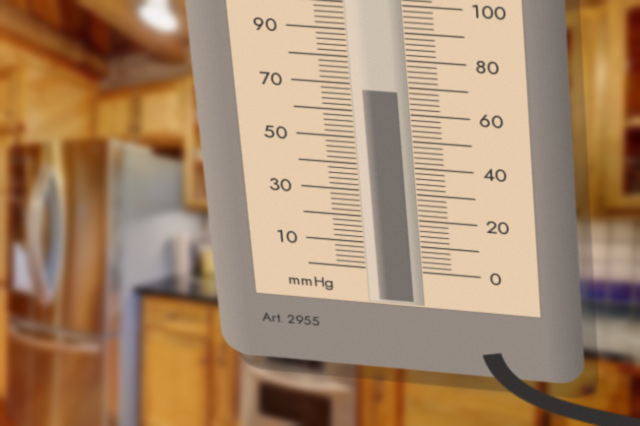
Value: 68,mmHg
